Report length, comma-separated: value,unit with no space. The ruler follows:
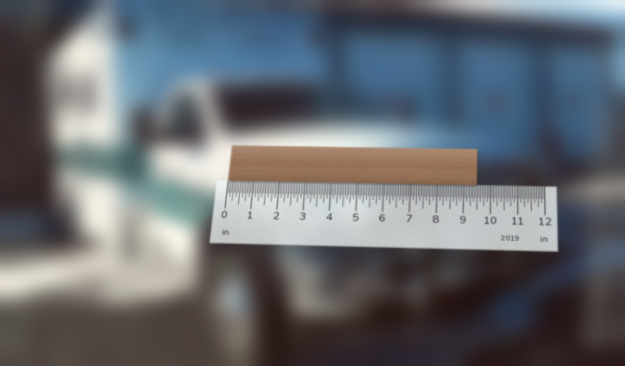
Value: 9.5,in
